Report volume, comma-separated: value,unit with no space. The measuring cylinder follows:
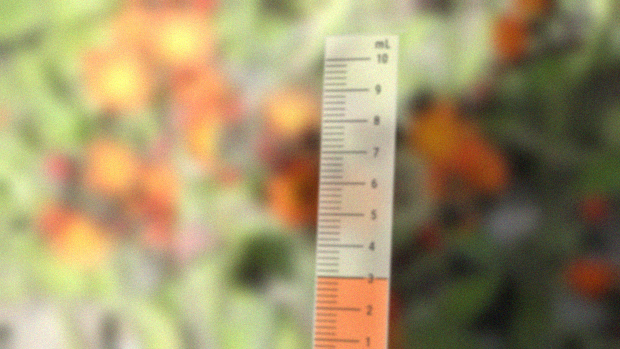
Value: 3,mL
